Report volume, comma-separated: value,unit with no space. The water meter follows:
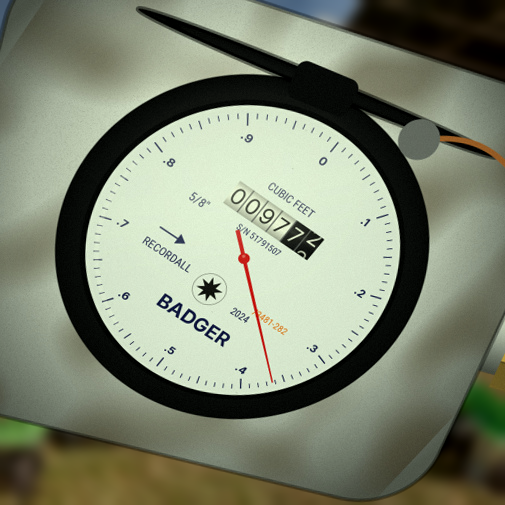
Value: 9772.36,ft³
